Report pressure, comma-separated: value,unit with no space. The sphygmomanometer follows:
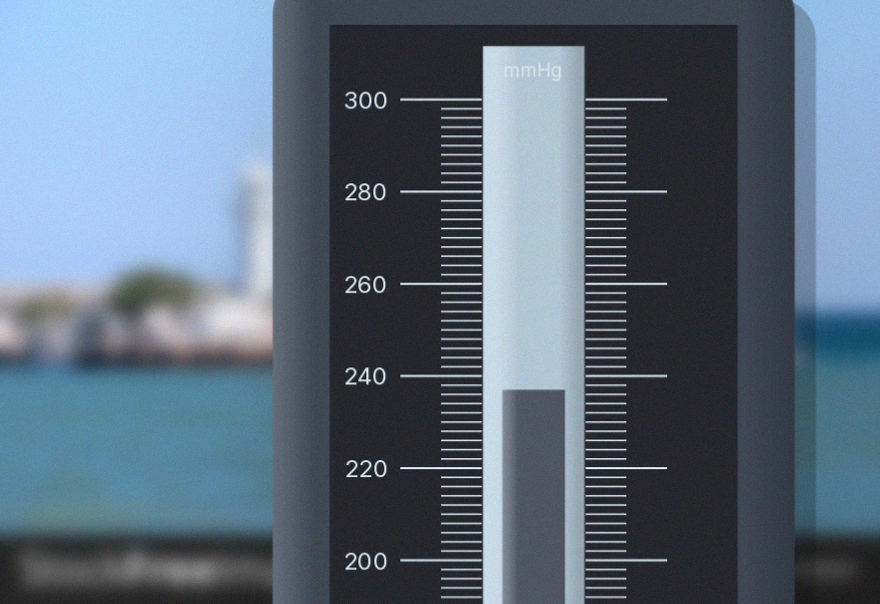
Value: 237,mmHg
